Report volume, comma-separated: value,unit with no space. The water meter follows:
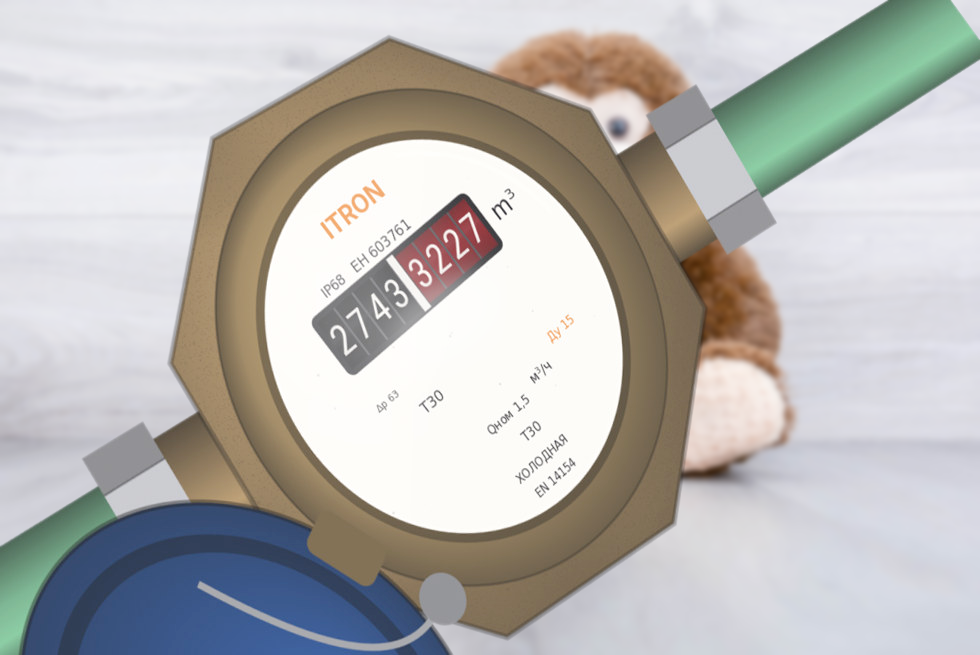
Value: 2743.3227,m³
